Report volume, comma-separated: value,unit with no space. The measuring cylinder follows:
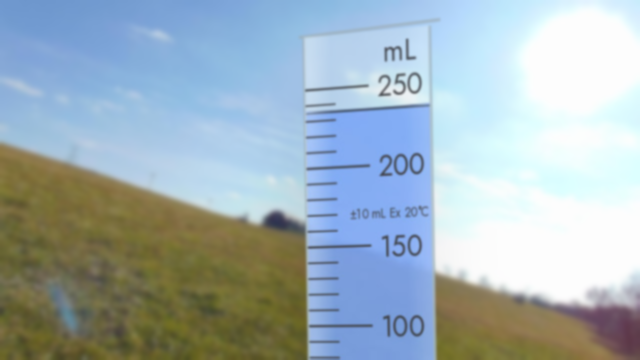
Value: 235,mL
